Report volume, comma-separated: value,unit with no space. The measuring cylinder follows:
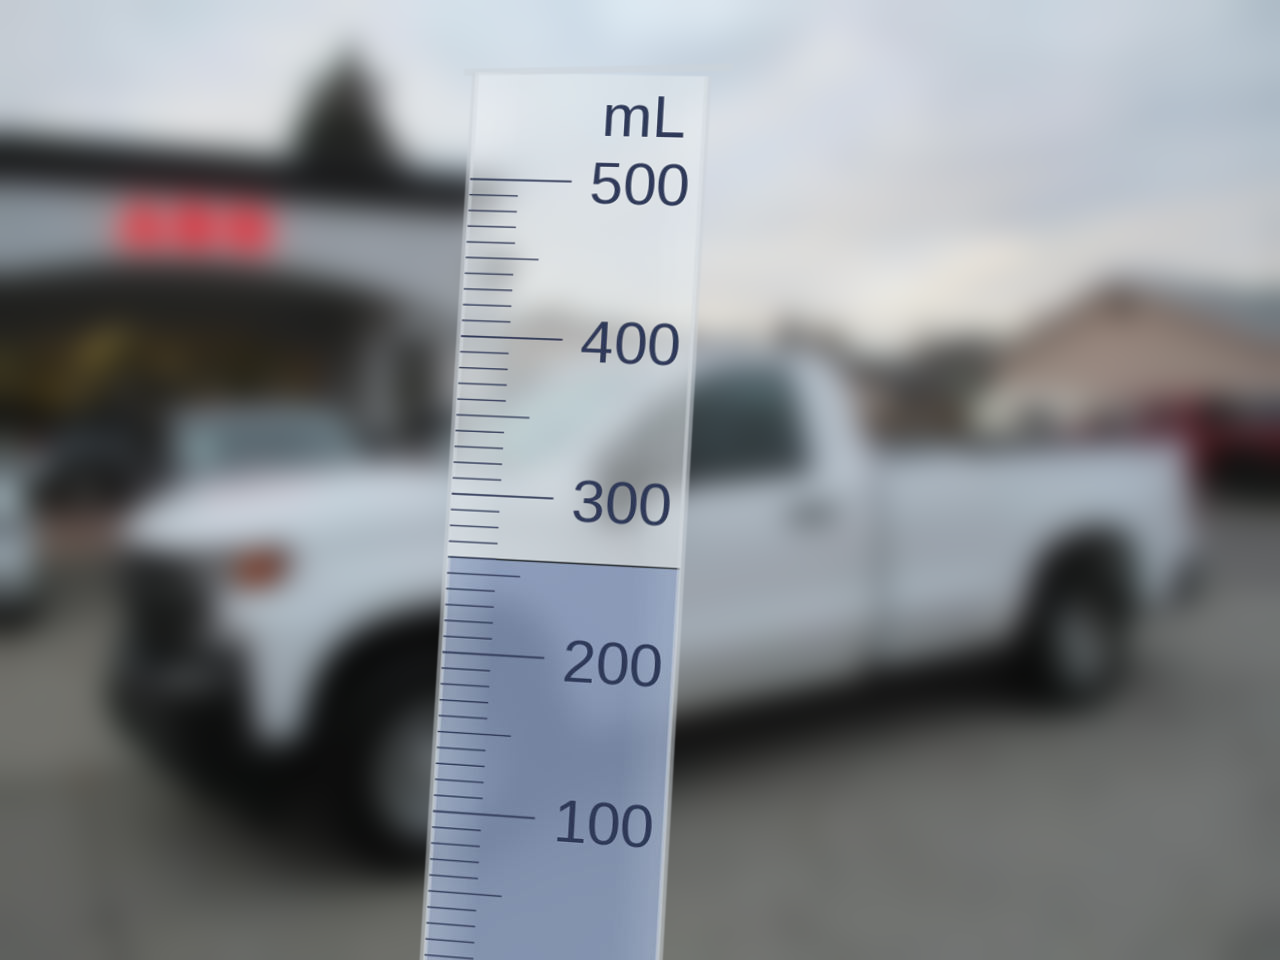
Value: 260,mL
